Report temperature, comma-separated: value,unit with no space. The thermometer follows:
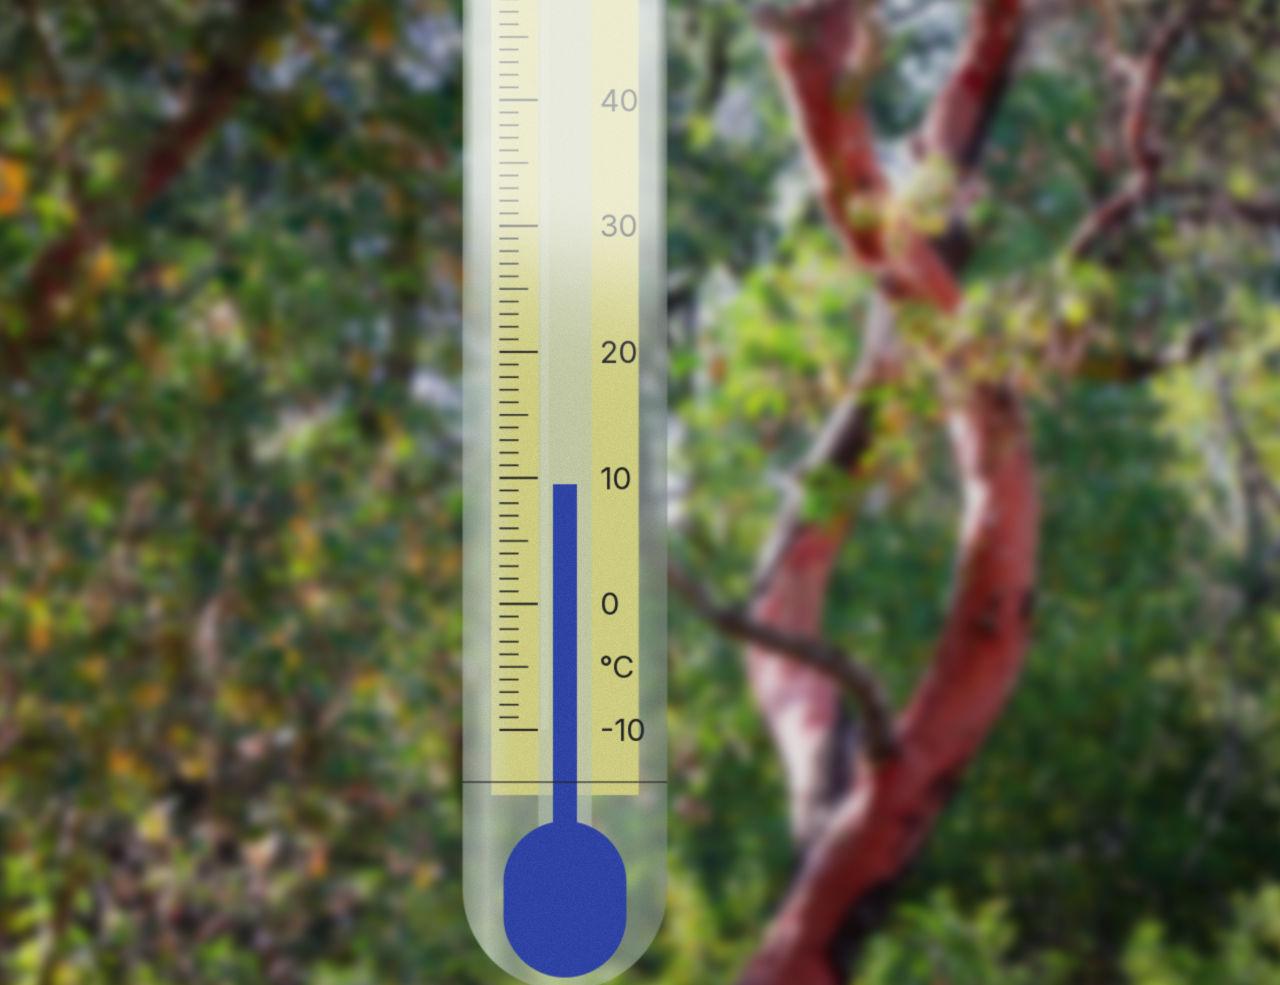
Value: 9.5,°C
